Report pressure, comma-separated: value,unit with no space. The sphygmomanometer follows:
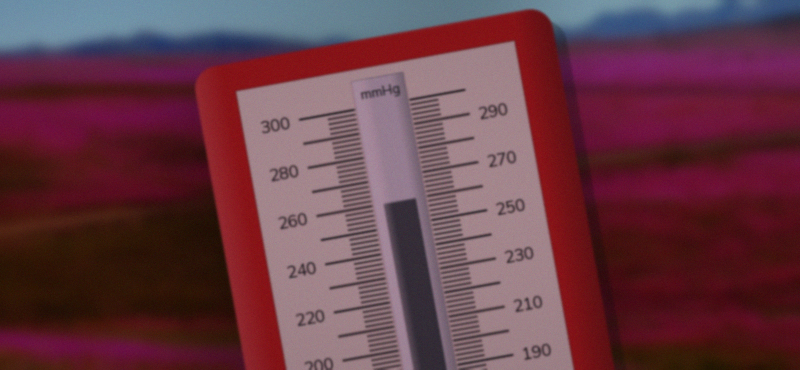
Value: 260,mmHg
